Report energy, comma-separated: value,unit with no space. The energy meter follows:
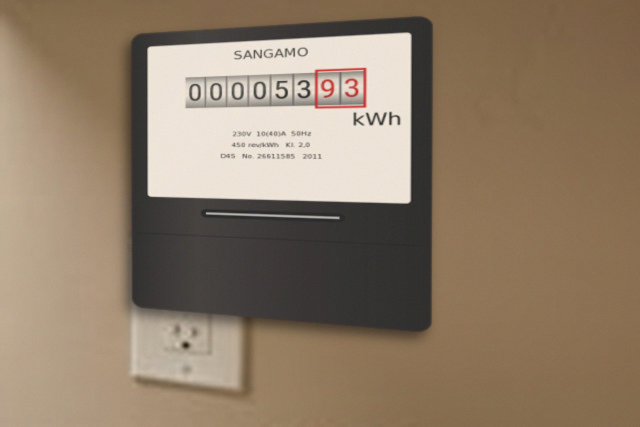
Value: 53.93,kWh
